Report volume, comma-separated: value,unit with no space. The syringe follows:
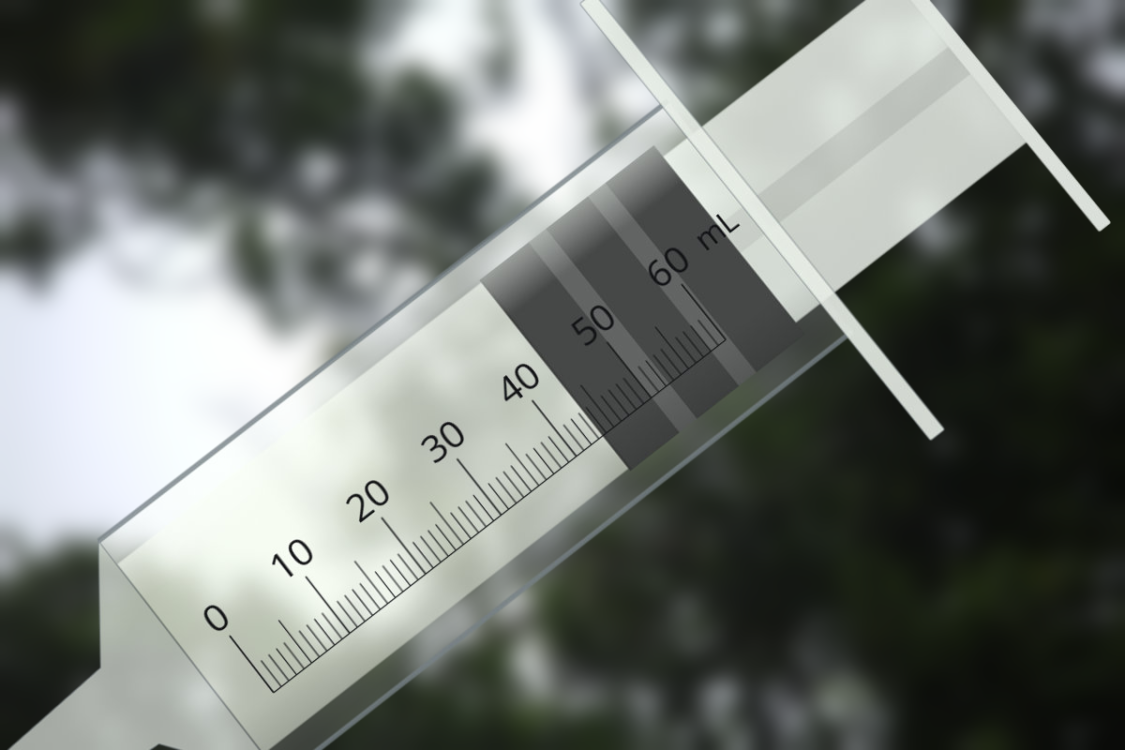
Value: 43.5,mL
